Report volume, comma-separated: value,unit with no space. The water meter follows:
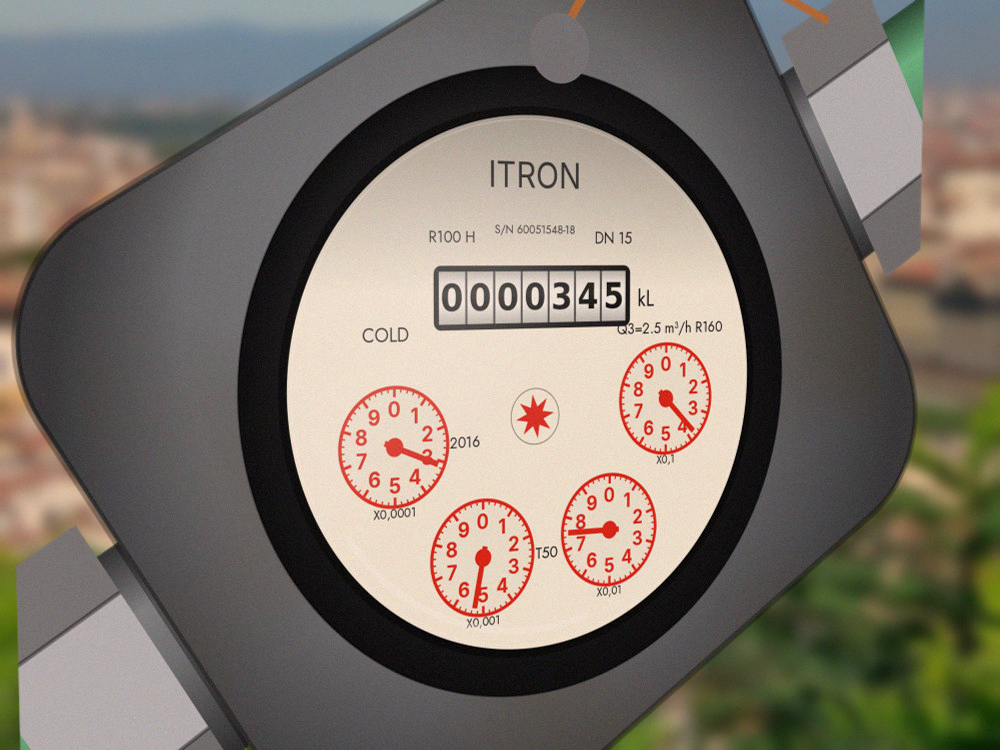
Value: 345.3753,kL
